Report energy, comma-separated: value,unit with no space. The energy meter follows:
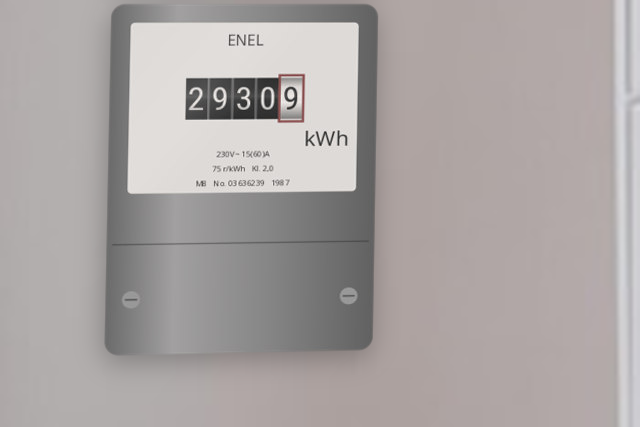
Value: 2930.9,kWh
